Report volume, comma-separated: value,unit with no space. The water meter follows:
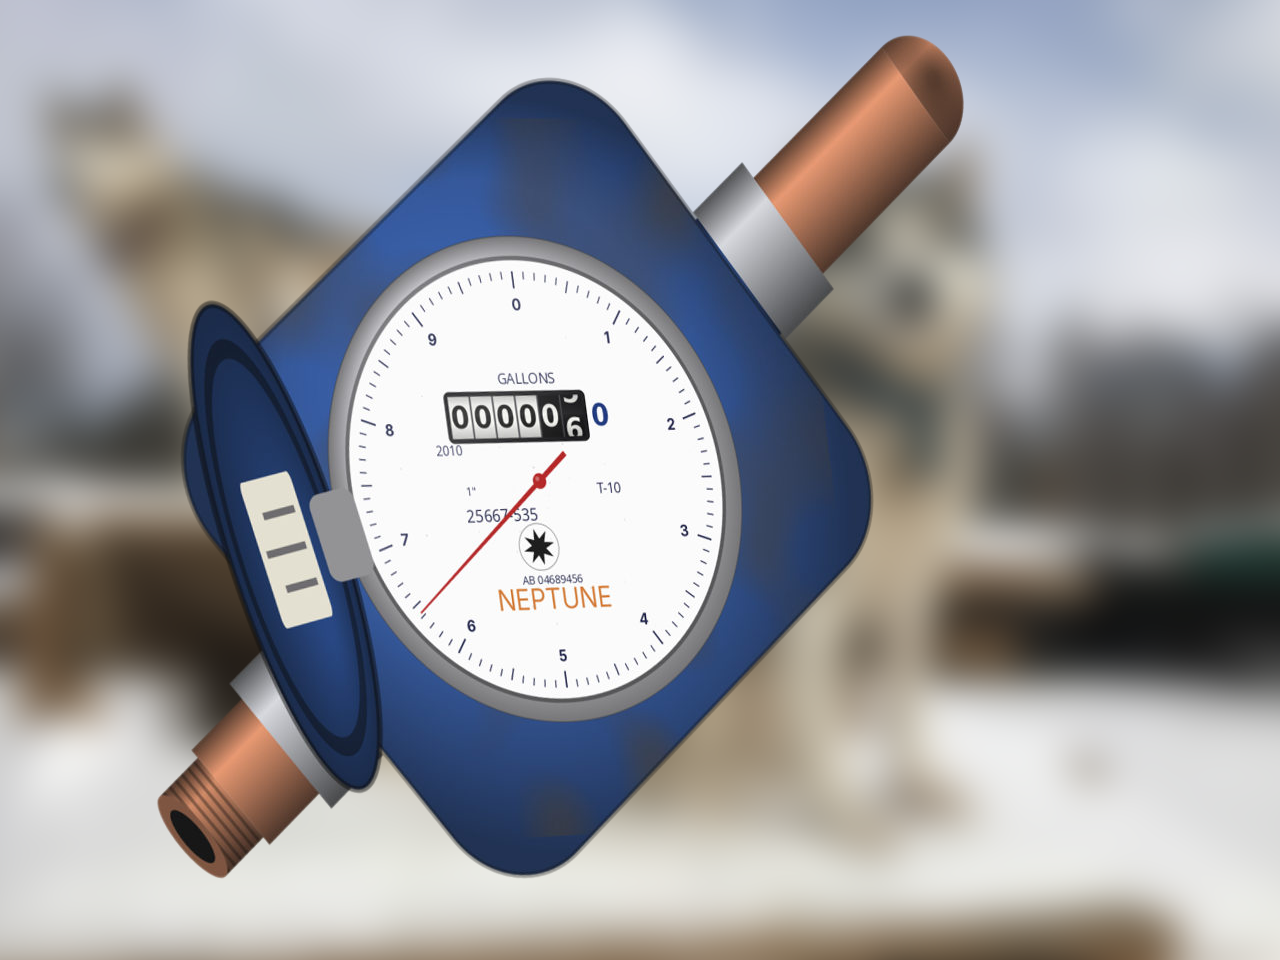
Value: 56.4,gal
